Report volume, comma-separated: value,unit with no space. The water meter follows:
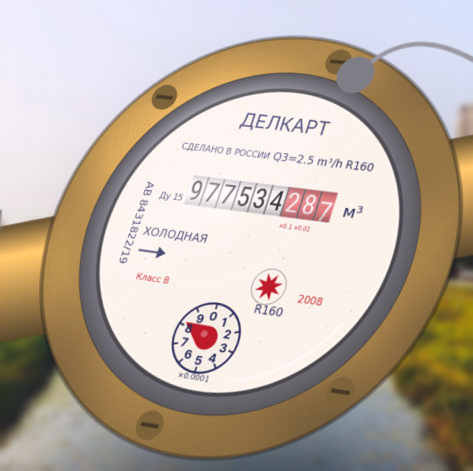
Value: 977534.2868,m³
